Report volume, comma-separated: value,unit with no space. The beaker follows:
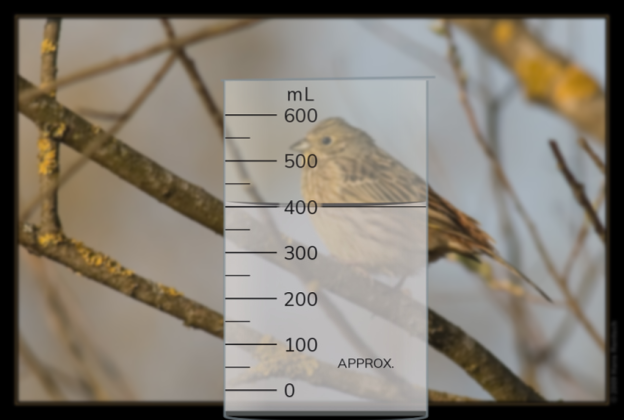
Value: 400,mL
